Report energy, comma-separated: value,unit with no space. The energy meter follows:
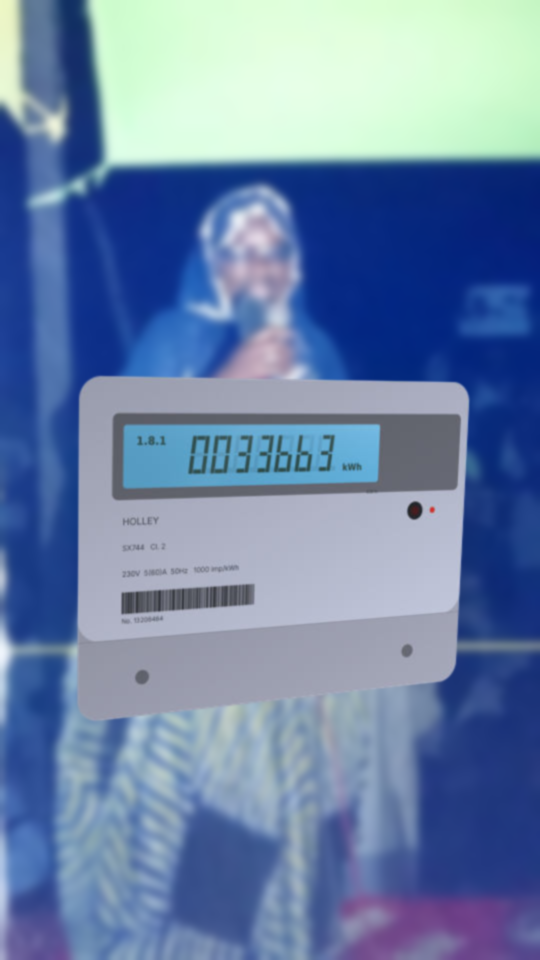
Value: 33663,kWh
